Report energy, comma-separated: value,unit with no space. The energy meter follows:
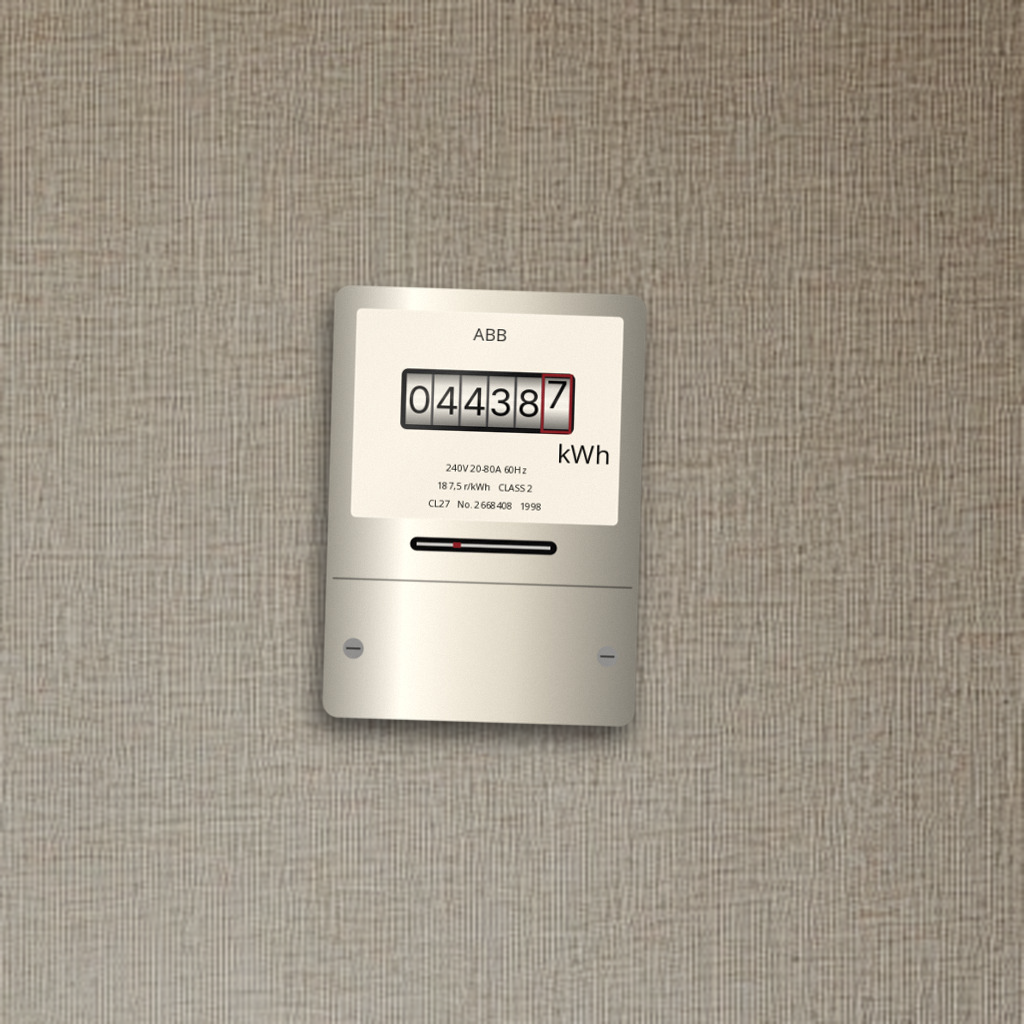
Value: 4438.7,kWh
